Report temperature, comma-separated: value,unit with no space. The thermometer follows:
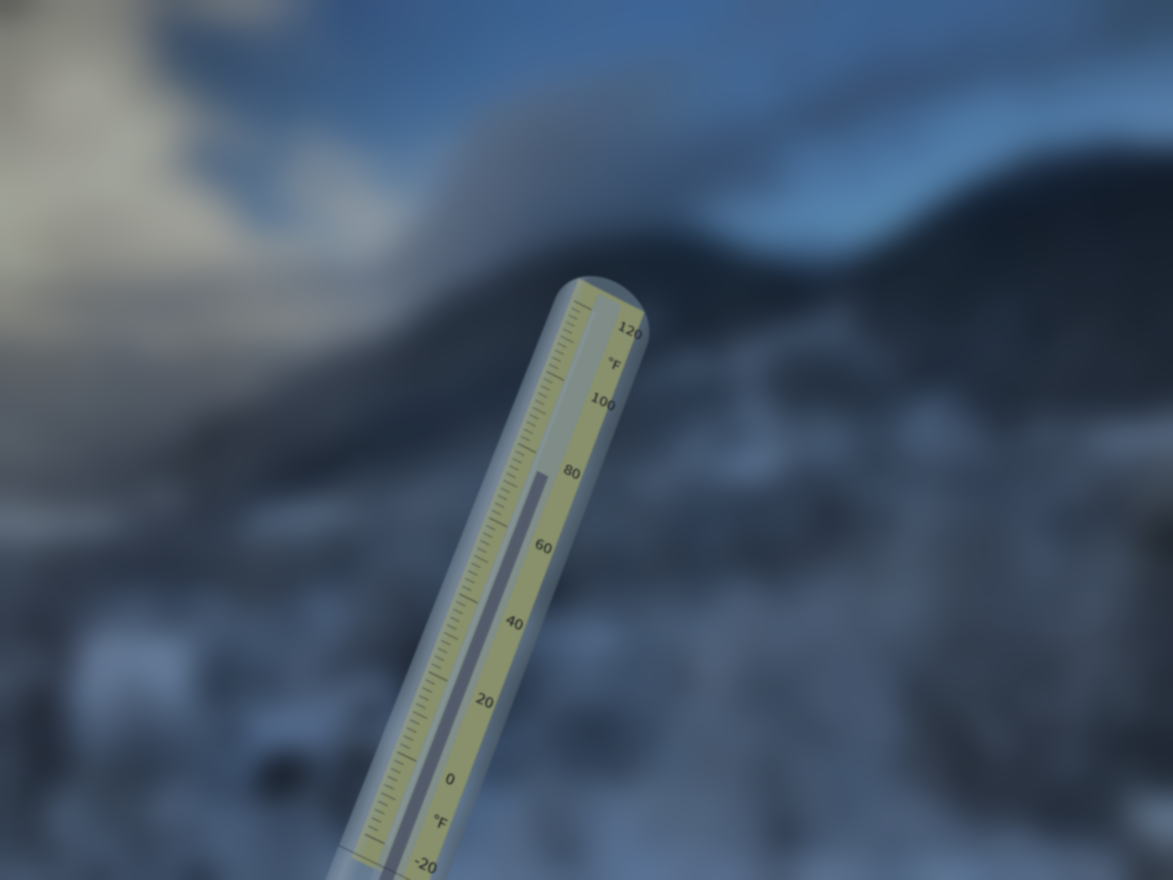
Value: 76,°F
